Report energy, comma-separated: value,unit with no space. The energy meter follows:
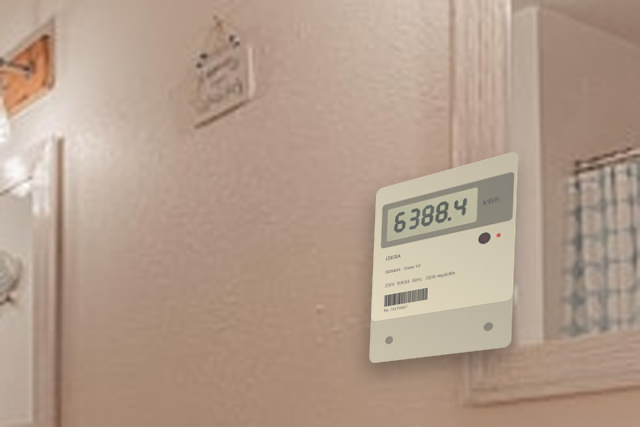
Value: 6388.4,kWh
